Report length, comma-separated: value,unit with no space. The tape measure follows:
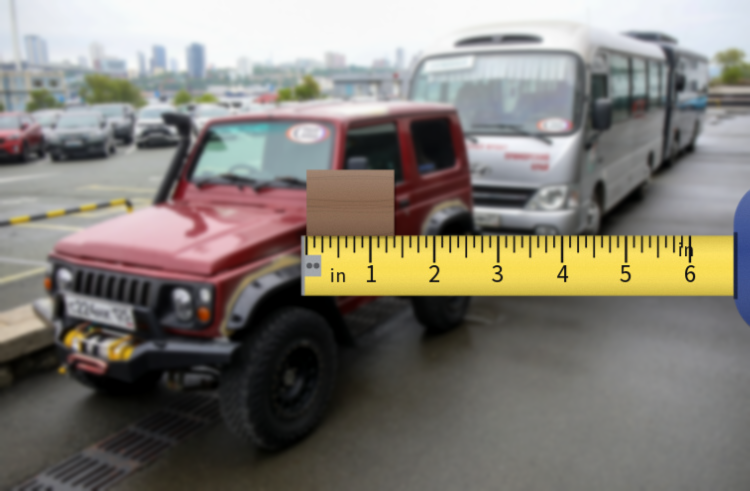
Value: 1.375,in
